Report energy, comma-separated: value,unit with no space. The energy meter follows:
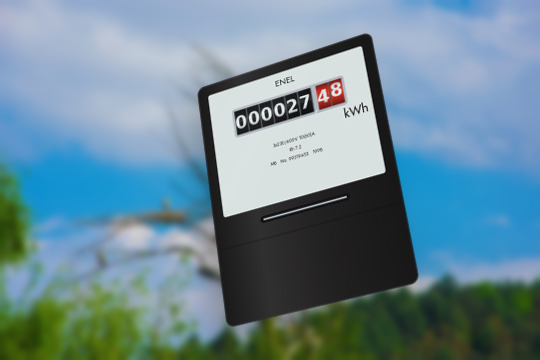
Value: 27.48,kWh
